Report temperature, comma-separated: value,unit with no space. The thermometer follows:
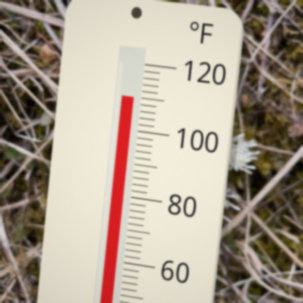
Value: 110,°F
